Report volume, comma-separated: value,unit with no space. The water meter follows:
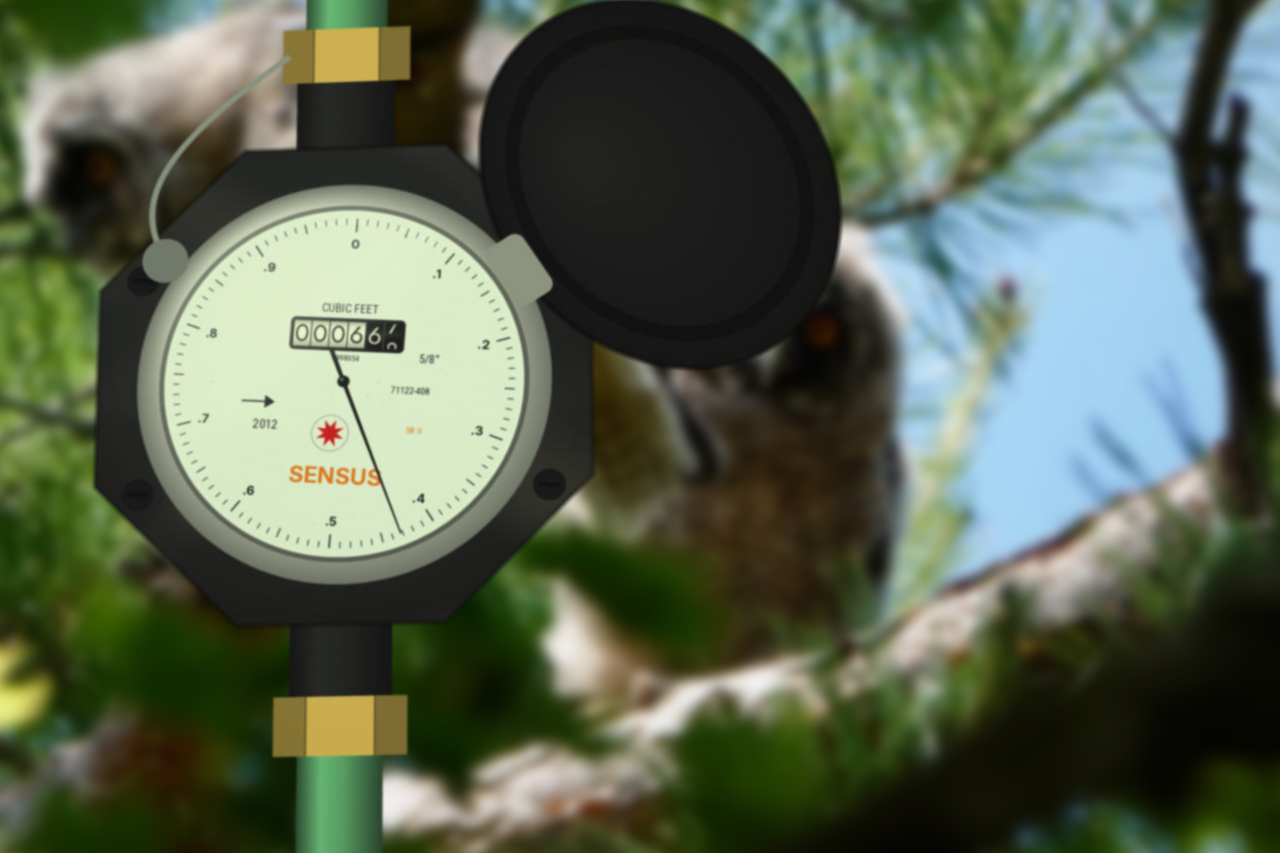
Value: 667.43,ft³
